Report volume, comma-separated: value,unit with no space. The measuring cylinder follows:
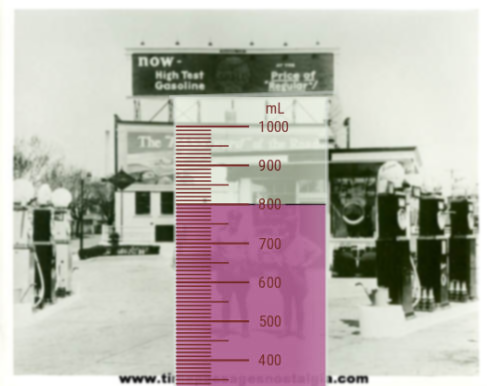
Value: 800,mL
